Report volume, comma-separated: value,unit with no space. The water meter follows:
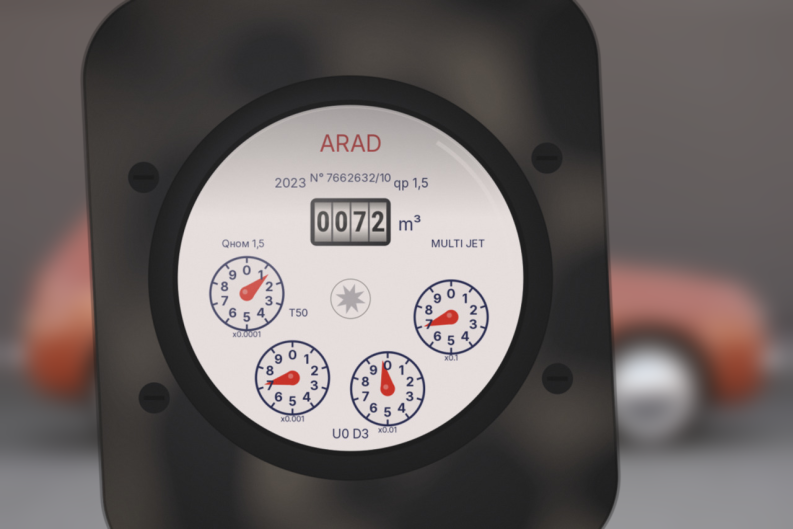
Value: 72.6971,m³
